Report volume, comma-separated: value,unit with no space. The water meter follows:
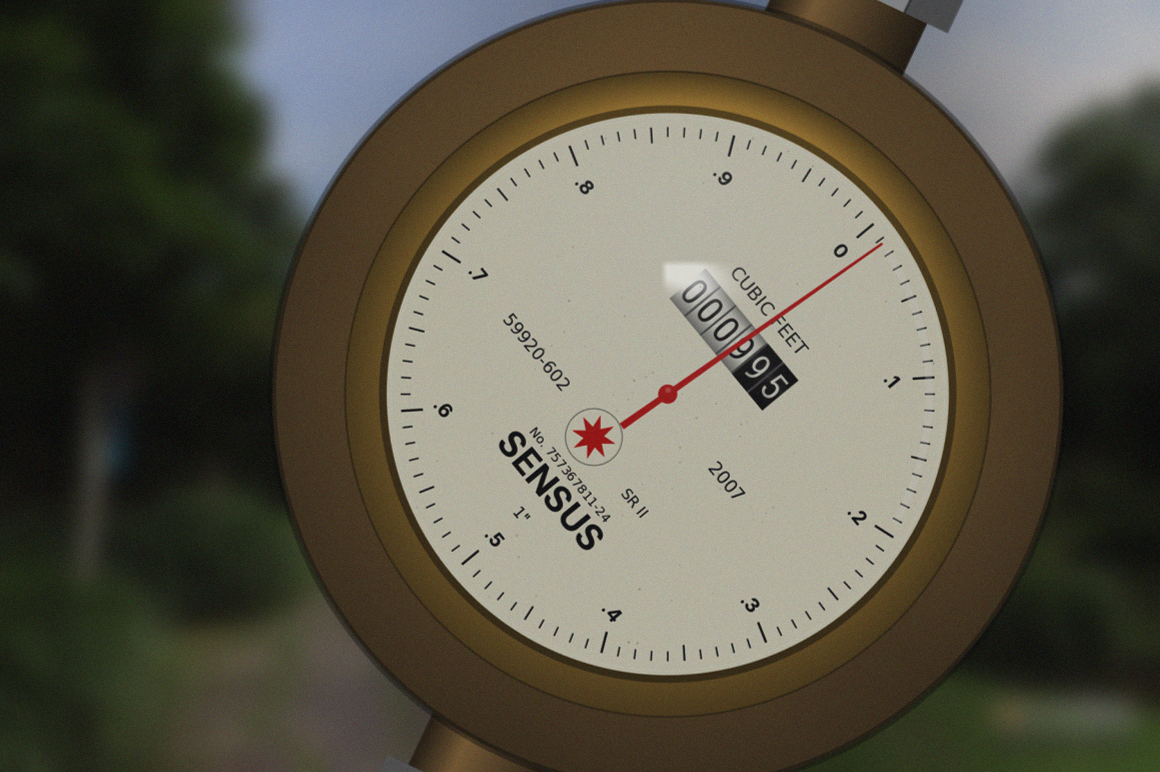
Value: 995.01,ft³
